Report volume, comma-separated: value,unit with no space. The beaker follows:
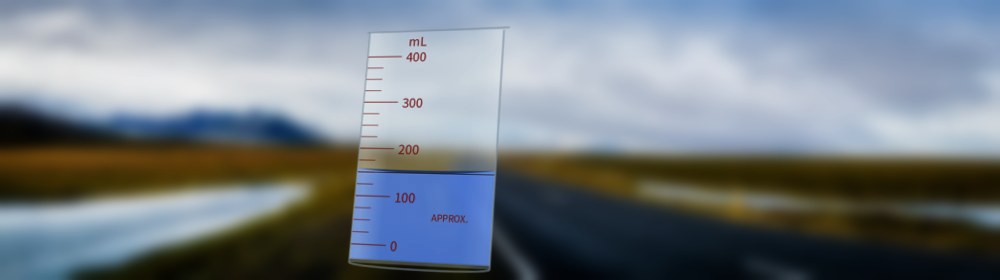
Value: 150,mL
